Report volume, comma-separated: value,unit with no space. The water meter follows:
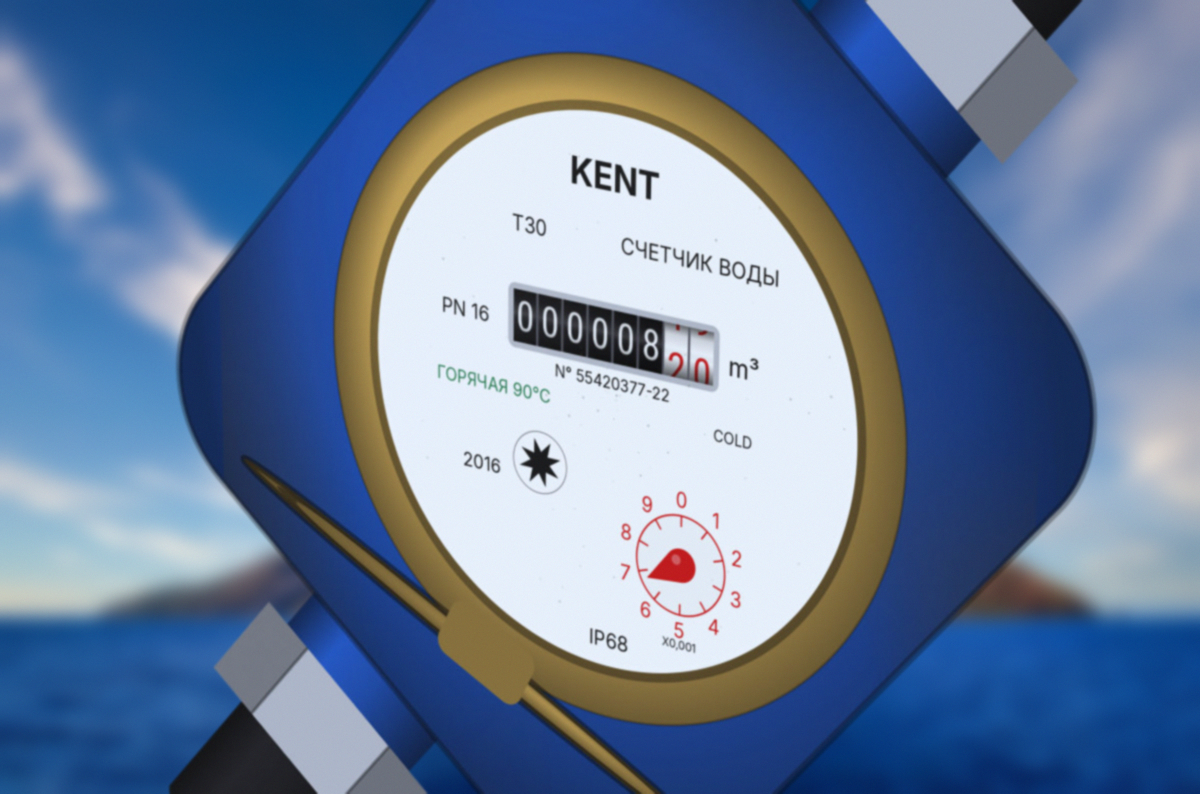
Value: 8.196,m³
